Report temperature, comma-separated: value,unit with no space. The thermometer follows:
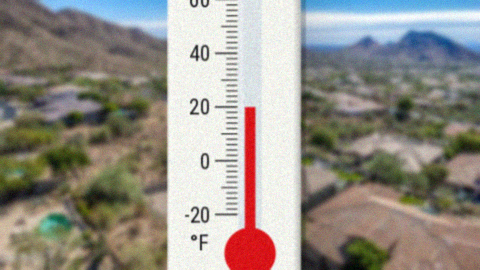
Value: 20,°F
